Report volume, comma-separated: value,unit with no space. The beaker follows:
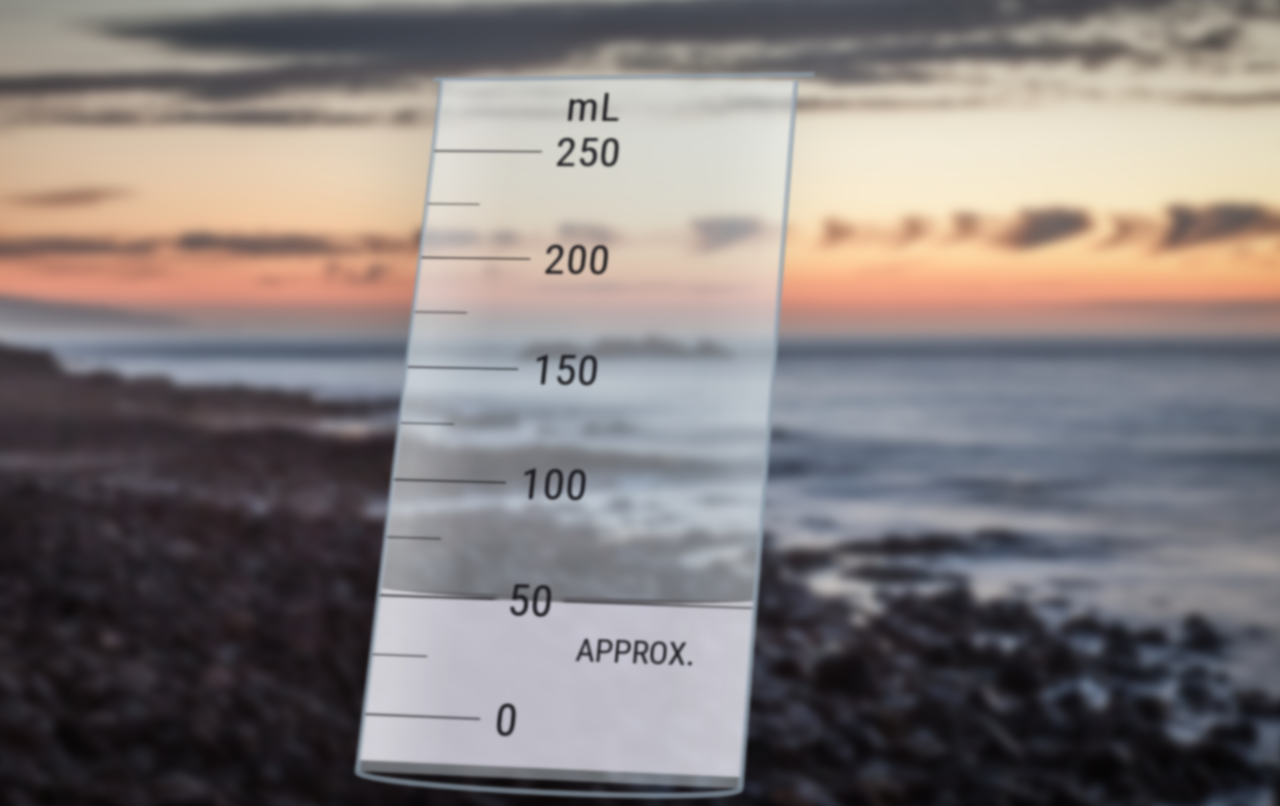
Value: 50,mL
